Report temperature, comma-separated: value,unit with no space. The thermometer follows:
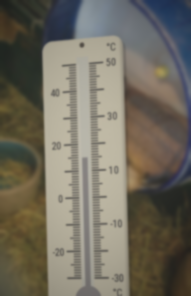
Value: 15,°C
